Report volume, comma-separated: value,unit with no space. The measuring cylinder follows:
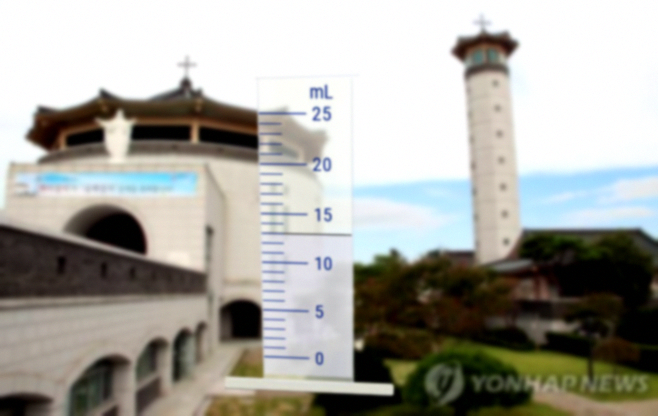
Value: 13,mL
